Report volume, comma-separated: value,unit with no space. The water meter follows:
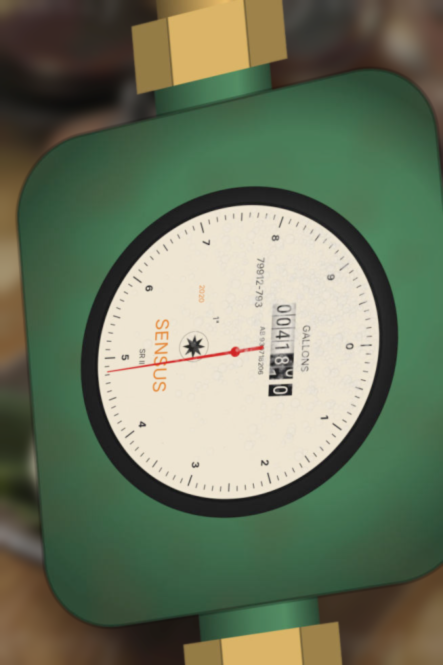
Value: 41804.8,gal
